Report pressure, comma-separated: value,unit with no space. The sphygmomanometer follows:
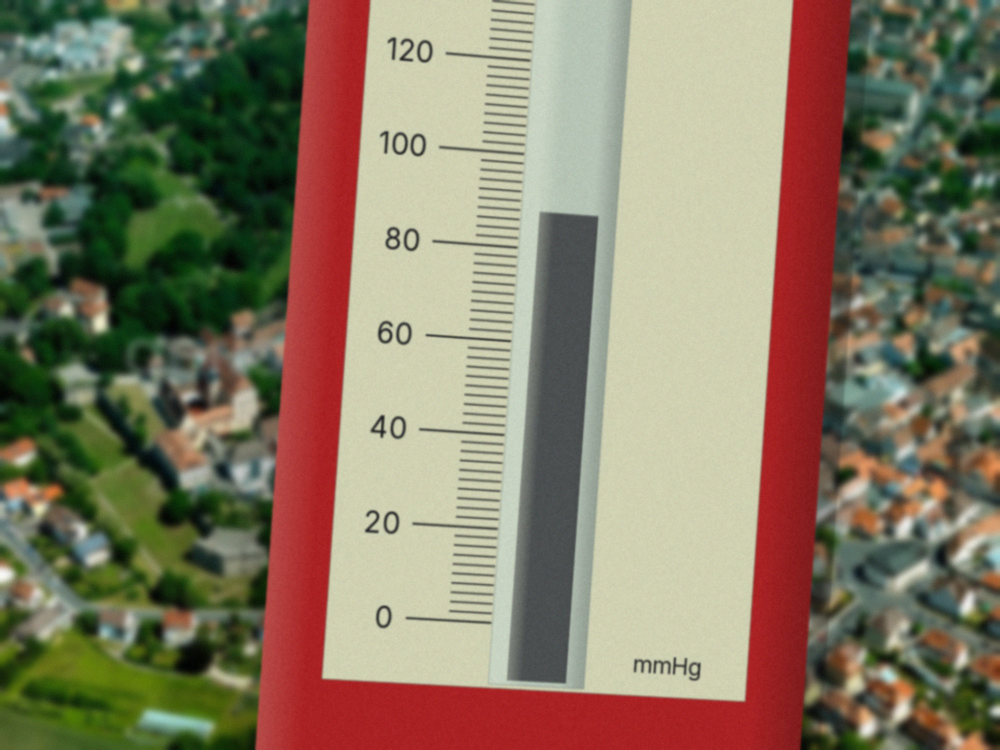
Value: 88,mmHg
